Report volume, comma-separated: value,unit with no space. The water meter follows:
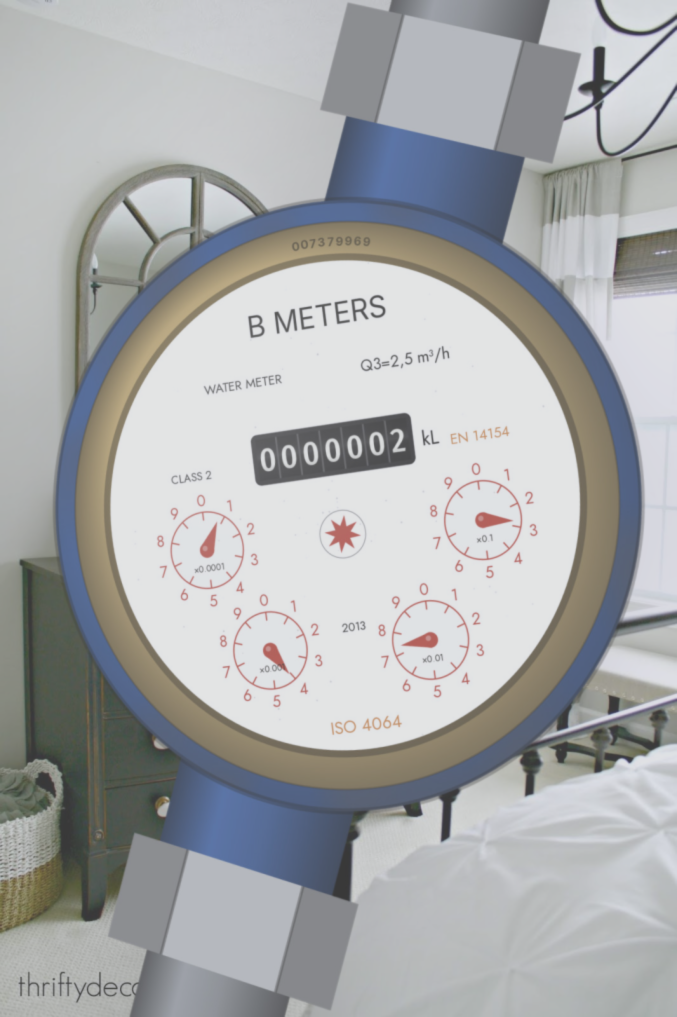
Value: 2.2740,kL
